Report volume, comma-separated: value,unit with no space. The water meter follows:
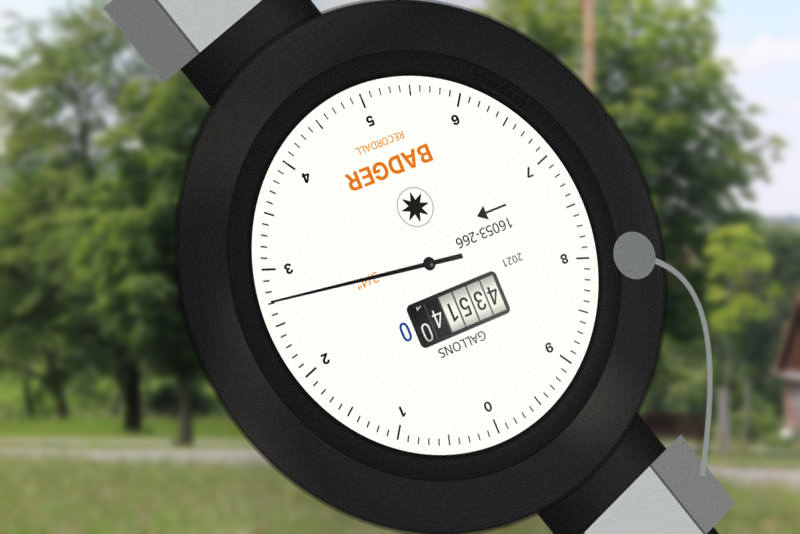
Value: 4351402.7,gal
